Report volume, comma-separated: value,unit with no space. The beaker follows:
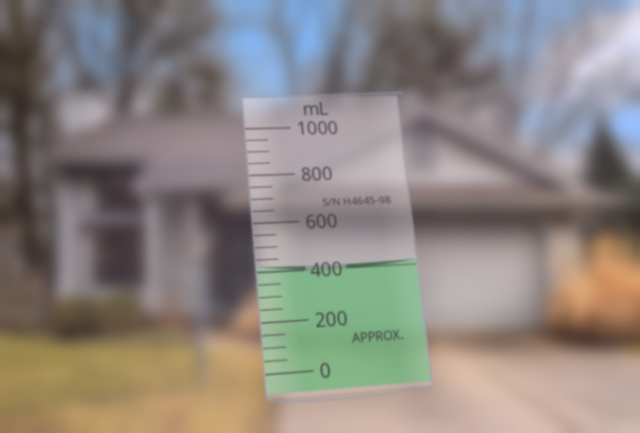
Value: 400,mL
